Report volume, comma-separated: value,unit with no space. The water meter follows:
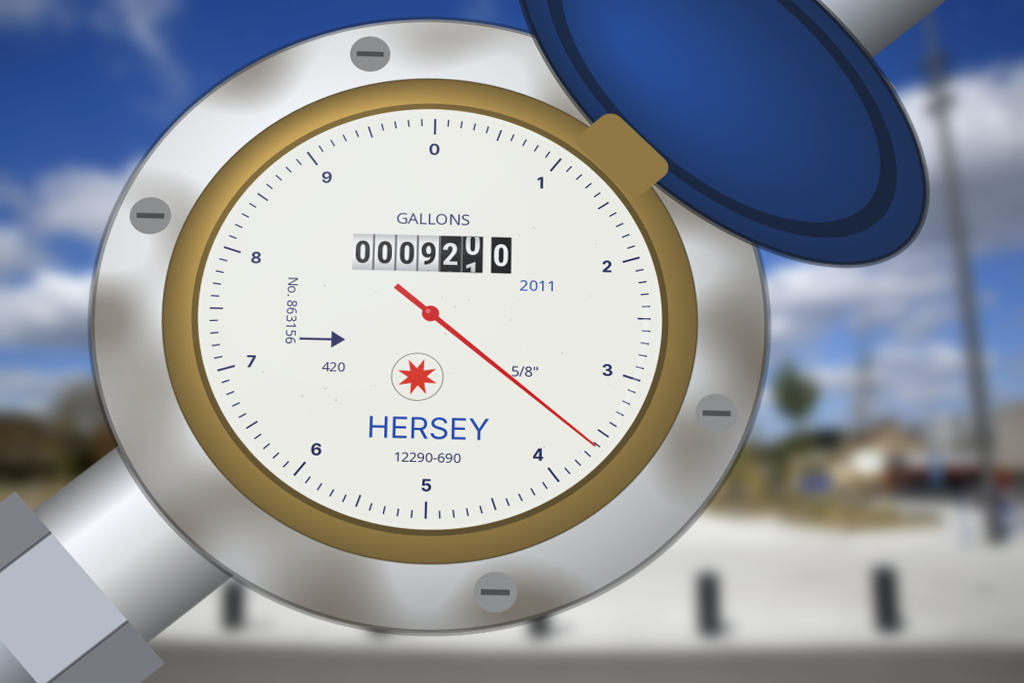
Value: 9203.6,gal
